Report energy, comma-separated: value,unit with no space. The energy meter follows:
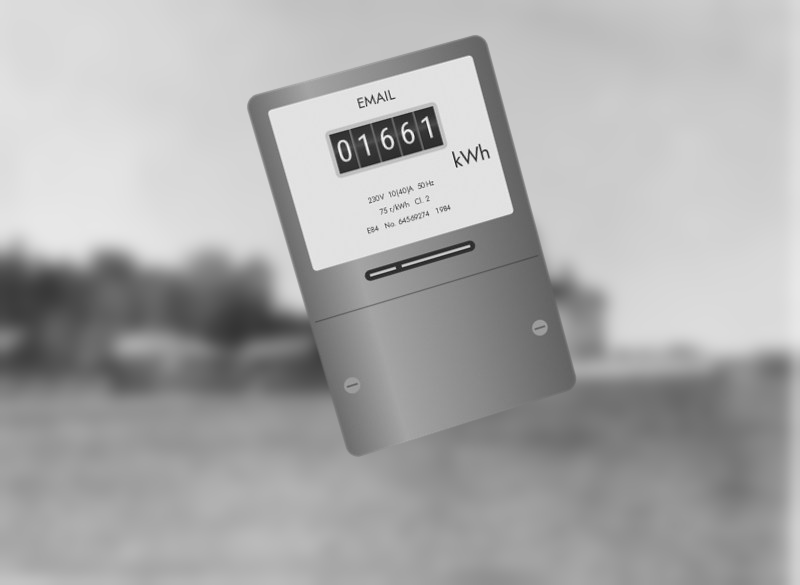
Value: 1661,kWh
